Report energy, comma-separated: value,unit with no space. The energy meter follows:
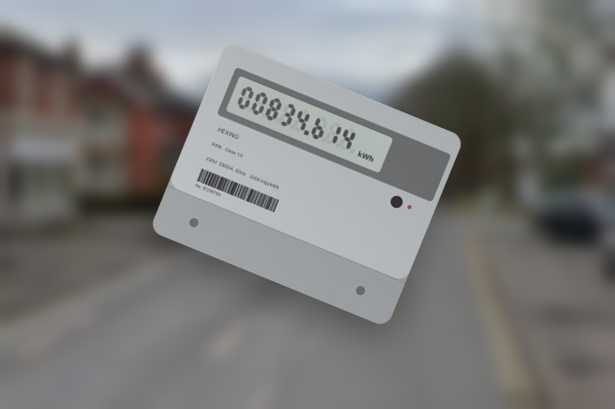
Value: 834.614,kWh
